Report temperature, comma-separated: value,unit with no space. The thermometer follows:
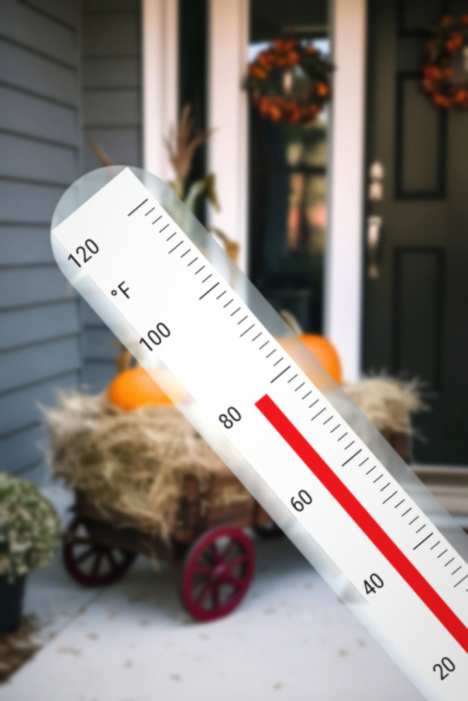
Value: 79,°F
